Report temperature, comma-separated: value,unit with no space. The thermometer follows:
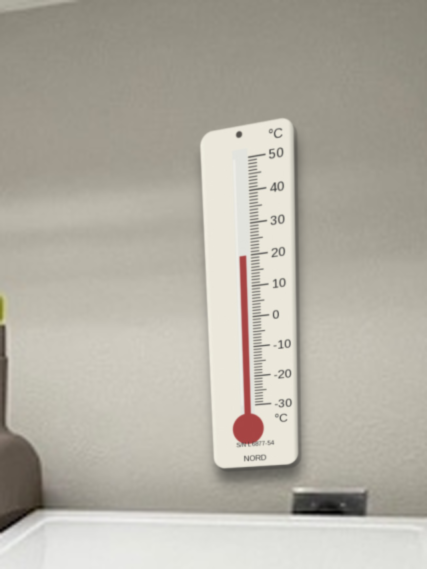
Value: 20,°C
